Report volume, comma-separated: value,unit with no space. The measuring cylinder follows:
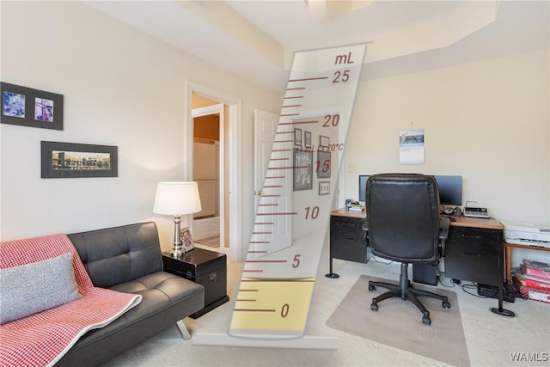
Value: 3,mL
